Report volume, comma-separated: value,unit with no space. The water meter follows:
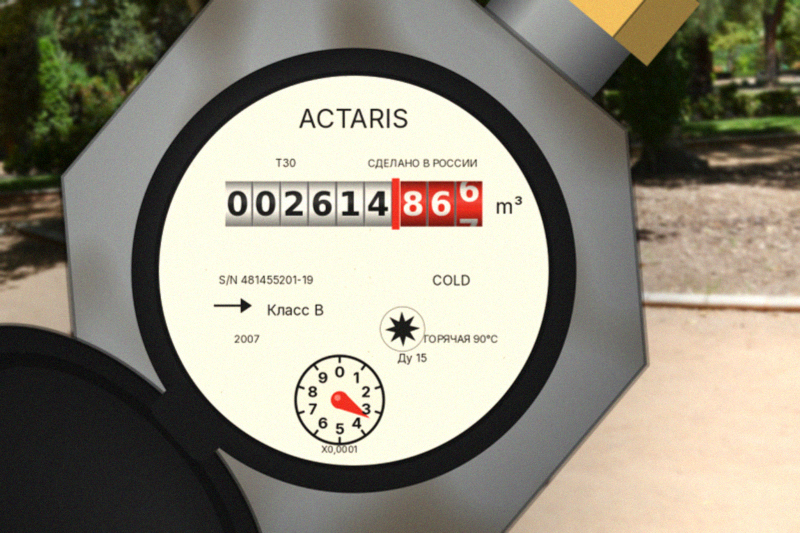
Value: 2614.8663,m³
